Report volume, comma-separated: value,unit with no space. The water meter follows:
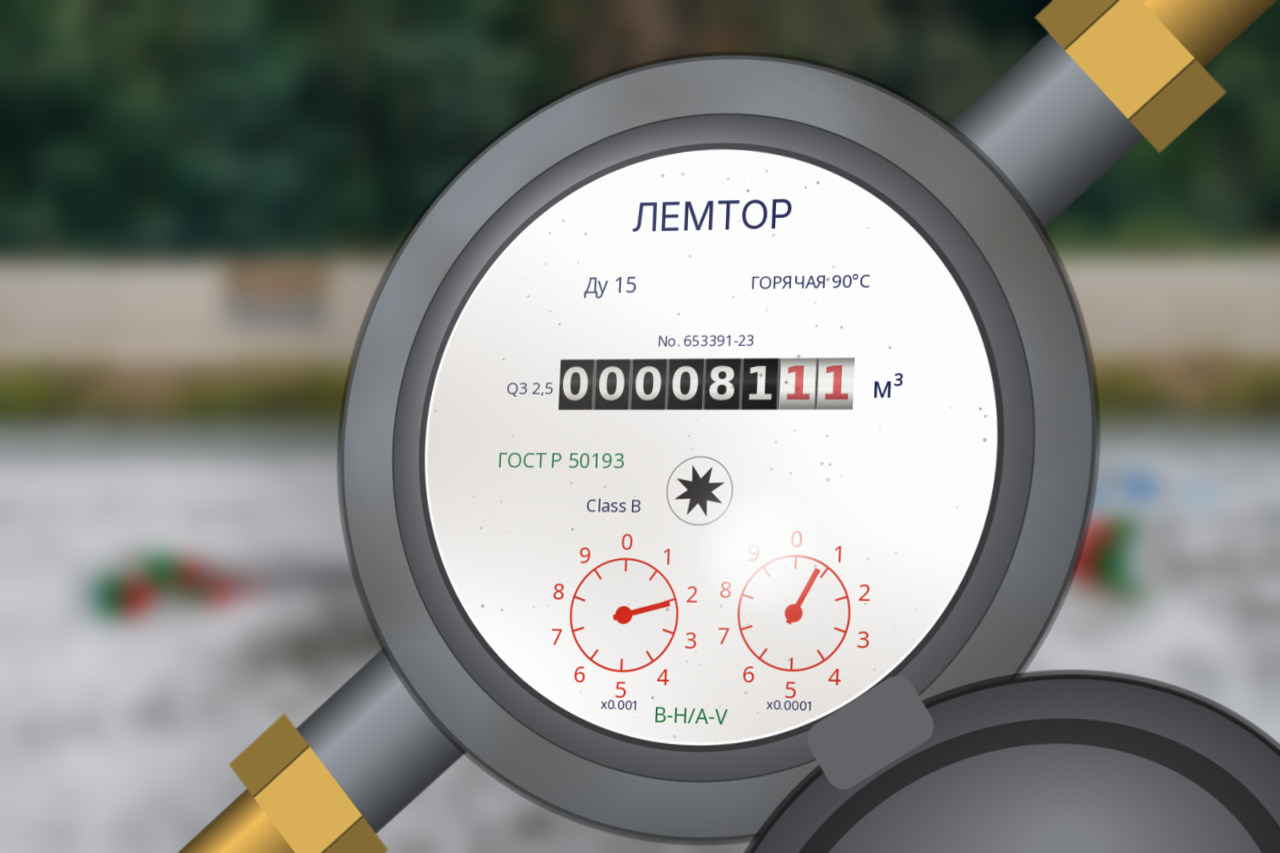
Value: 81.1120,m³
